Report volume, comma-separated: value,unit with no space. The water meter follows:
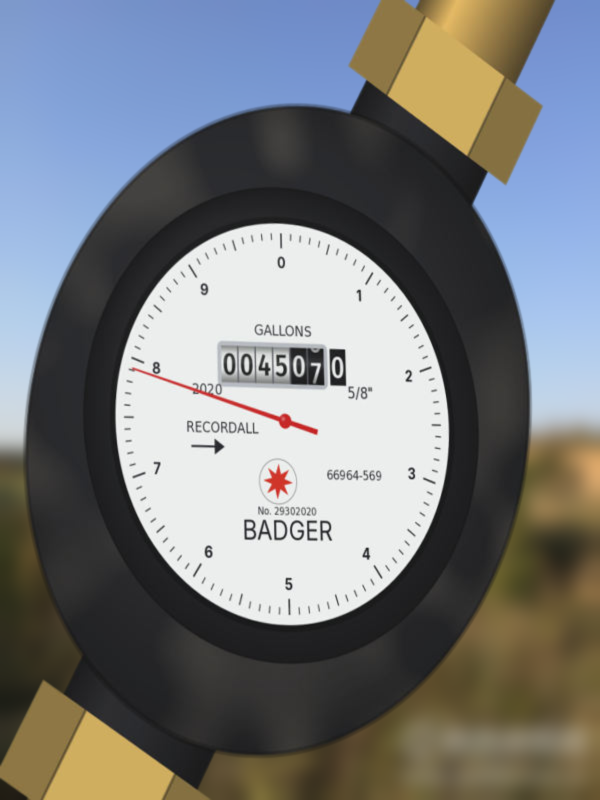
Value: 45067.9,gal
